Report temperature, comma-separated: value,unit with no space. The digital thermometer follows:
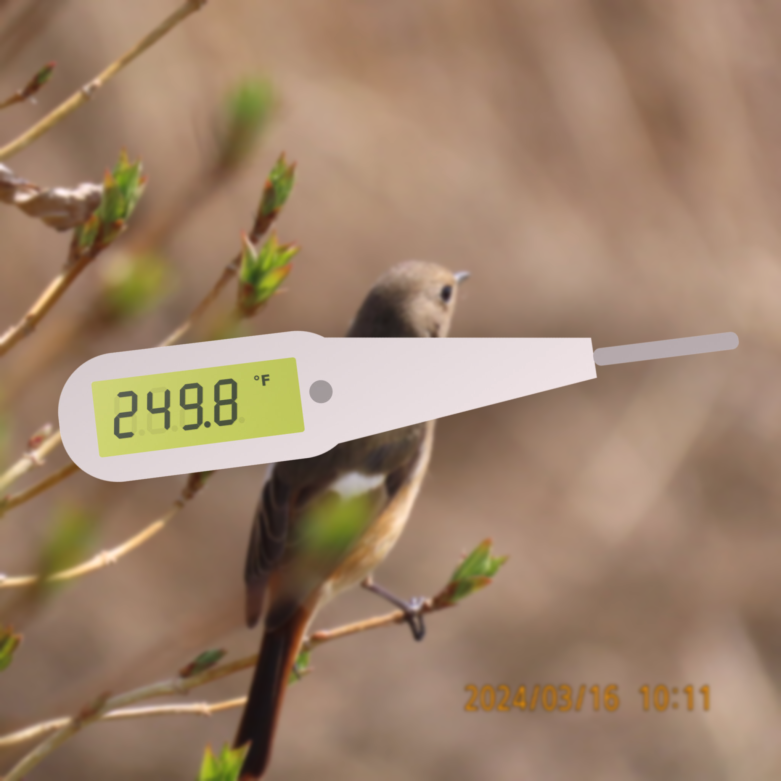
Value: 249.8,°F
